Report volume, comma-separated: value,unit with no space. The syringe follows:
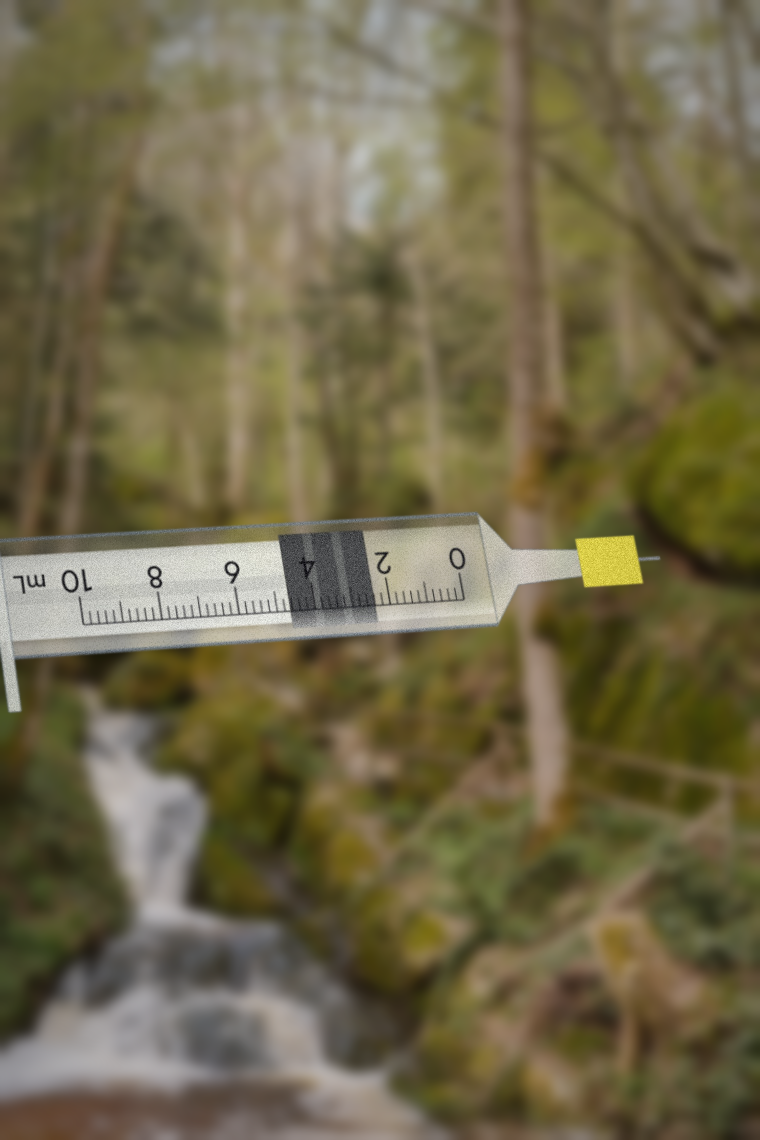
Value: 2.4,mL
